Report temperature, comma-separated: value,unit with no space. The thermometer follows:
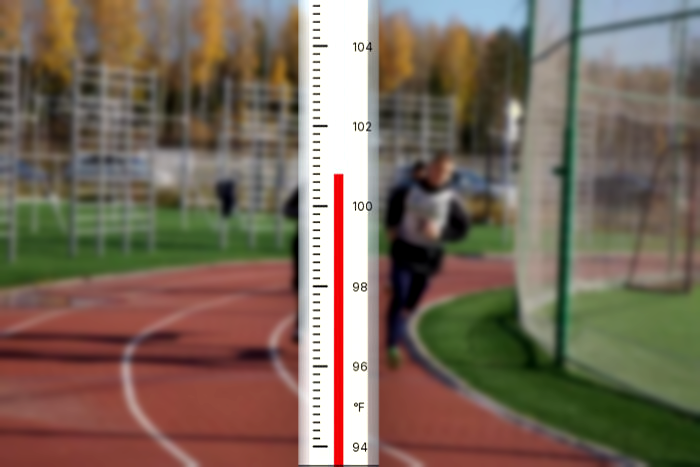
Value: 100.8,°F
